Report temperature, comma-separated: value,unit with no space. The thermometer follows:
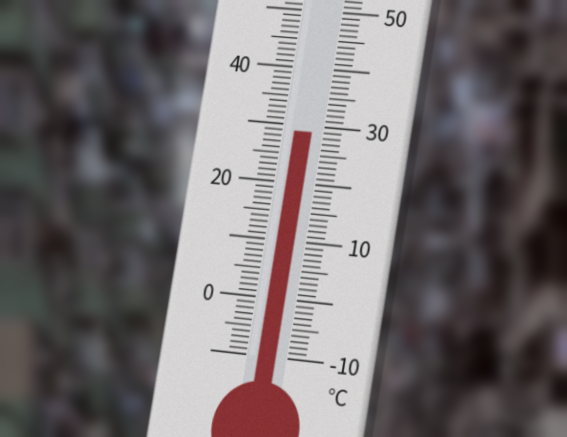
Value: 29,°C
